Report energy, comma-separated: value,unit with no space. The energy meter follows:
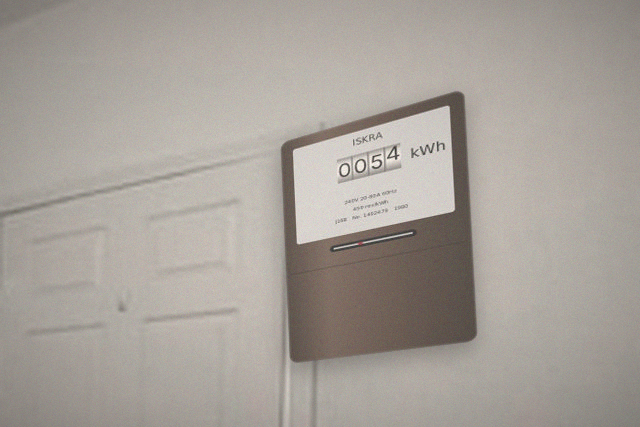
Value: 54,kWh
